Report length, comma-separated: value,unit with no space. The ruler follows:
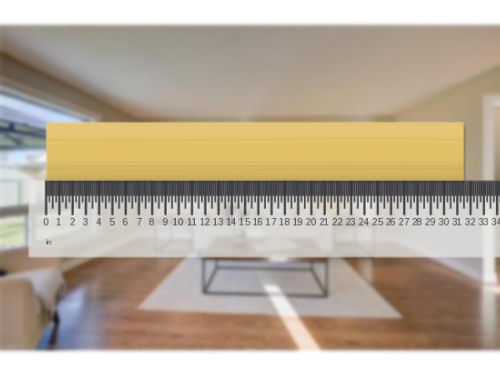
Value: 31.5,in
